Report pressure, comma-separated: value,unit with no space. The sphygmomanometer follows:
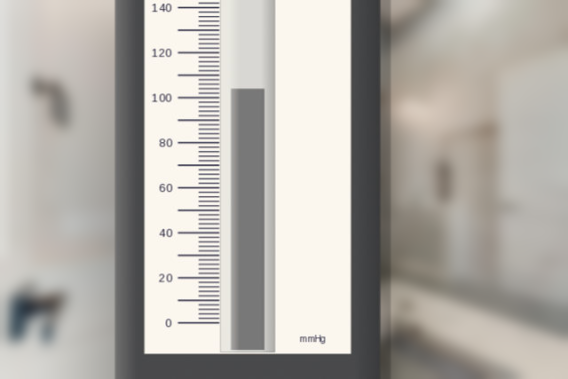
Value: 104,mmHg
